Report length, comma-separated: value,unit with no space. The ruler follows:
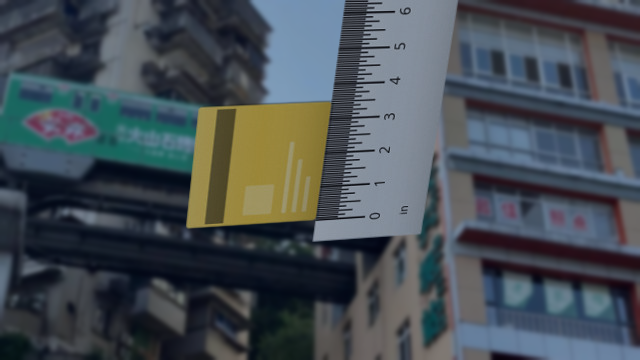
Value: 3.5,in
